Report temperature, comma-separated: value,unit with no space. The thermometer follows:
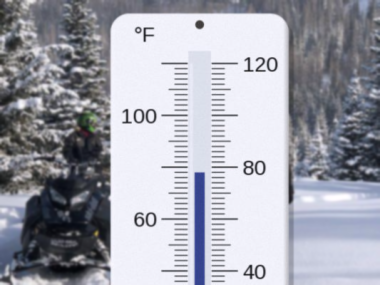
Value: 78,°F
